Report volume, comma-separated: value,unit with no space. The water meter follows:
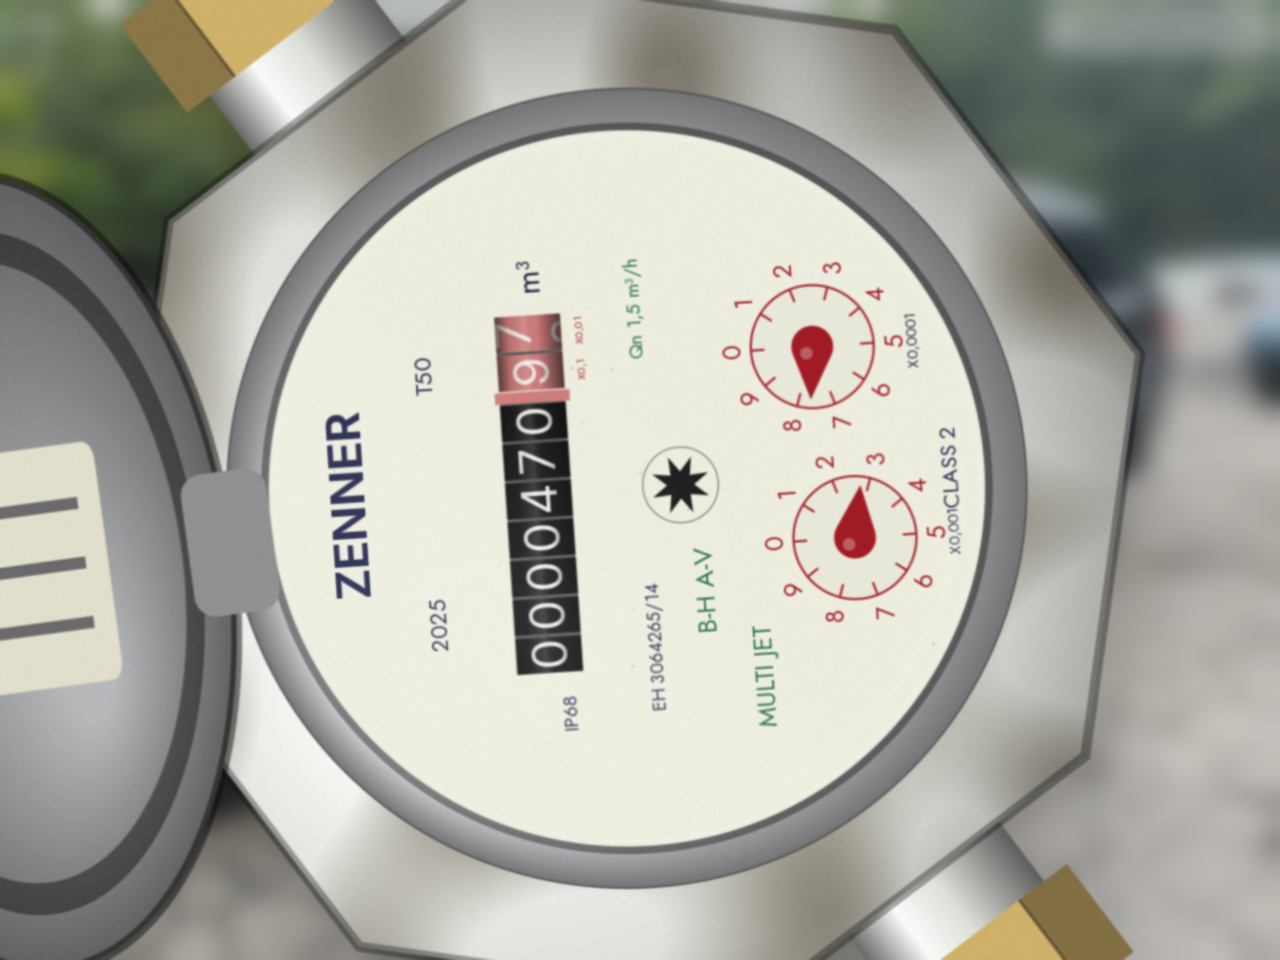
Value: 470.9727,m³
